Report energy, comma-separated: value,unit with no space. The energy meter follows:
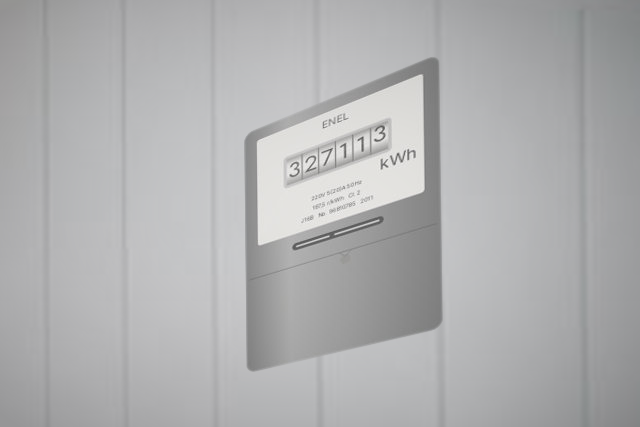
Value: 327113,kWh
